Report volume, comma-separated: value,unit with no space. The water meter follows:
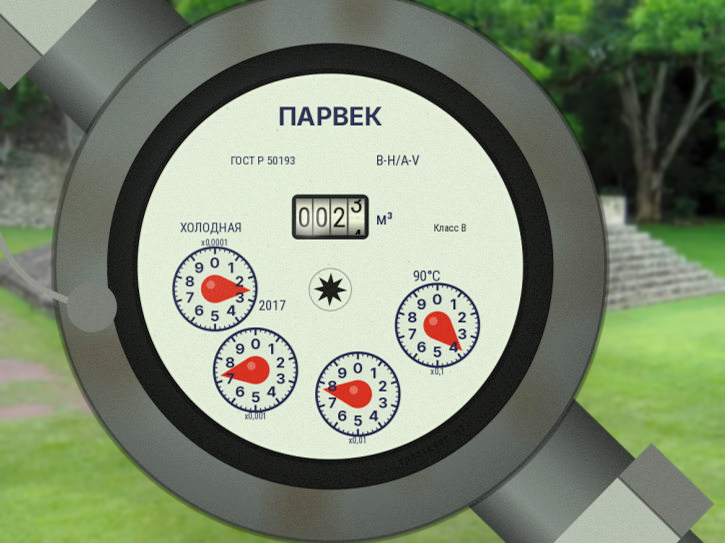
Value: 23.3772,m³
